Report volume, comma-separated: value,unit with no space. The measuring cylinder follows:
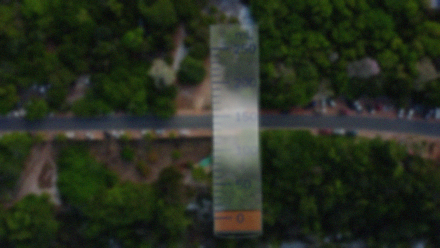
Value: 10,mL
